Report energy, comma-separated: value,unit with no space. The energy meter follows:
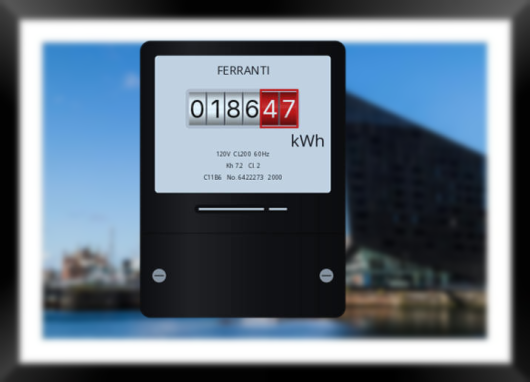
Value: 186.47,kWh
